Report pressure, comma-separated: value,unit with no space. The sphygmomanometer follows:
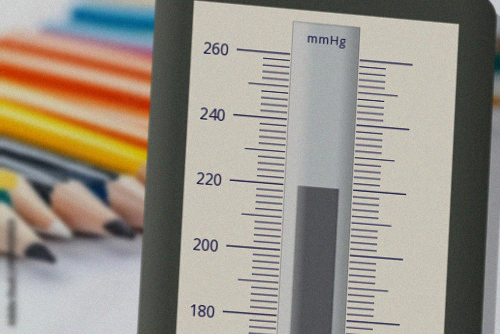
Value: 220,mmHg
